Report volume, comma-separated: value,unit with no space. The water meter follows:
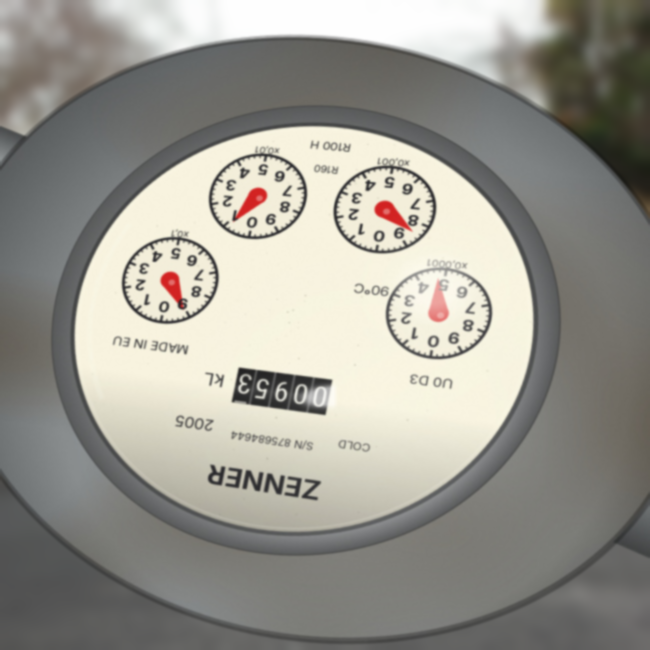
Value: 952.9084,kL
